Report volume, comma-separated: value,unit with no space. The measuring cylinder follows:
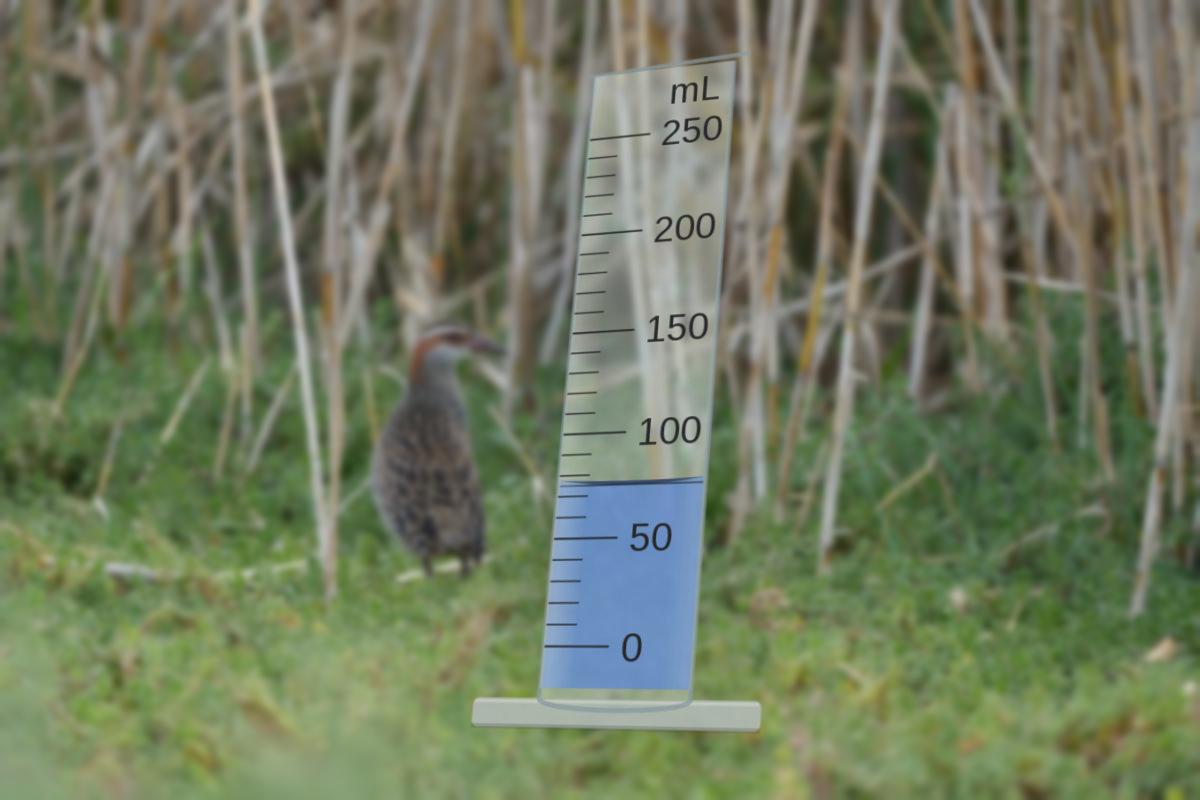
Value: 75,mL
